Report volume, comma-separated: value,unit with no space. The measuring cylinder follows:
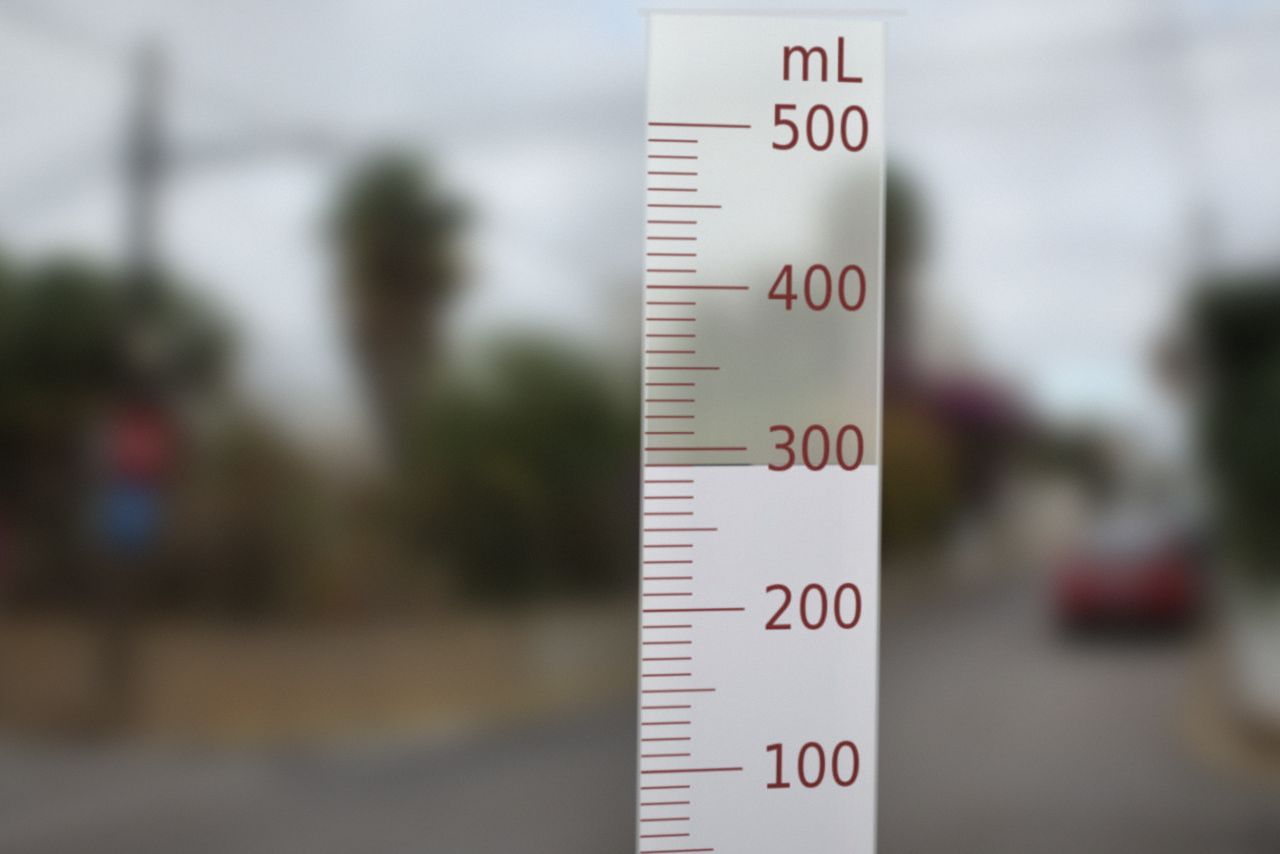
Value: 290,mL
